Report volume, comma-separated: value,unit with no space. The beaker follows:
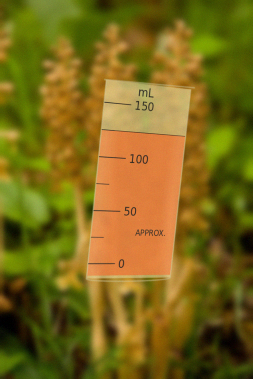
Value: 125,mL
